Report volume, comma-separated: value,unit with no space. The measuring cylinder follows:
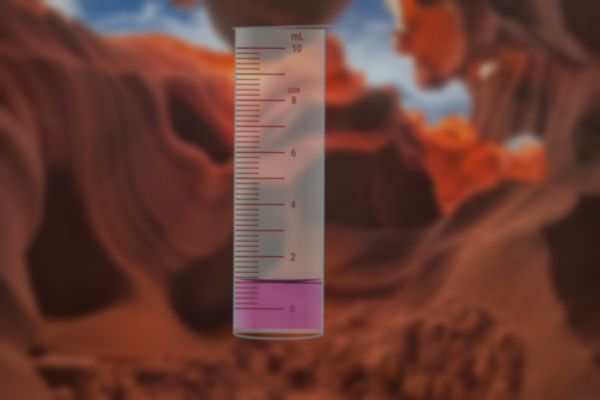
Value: 1,mL
